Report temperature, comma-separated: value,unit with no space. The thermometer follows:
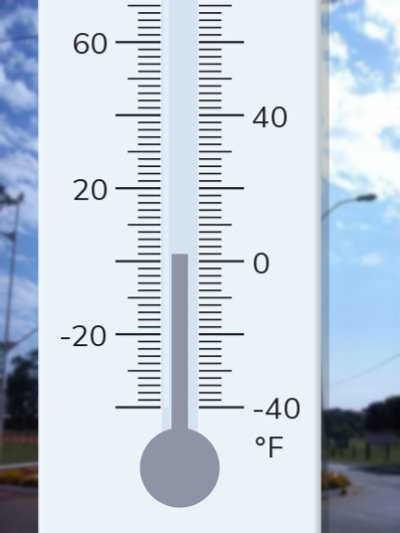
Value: 2,°F
